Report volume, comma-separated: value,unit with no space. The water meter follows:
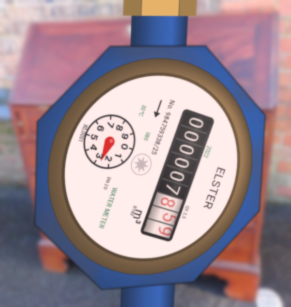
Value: 7.8592,m³
